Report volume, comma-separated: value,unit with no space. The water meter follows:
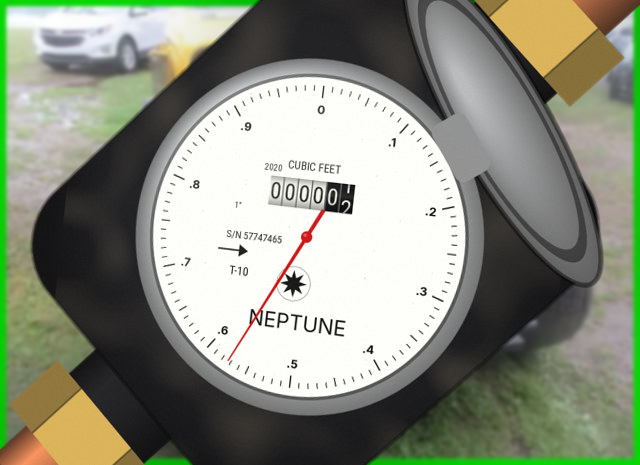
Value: 1.57,ft³
